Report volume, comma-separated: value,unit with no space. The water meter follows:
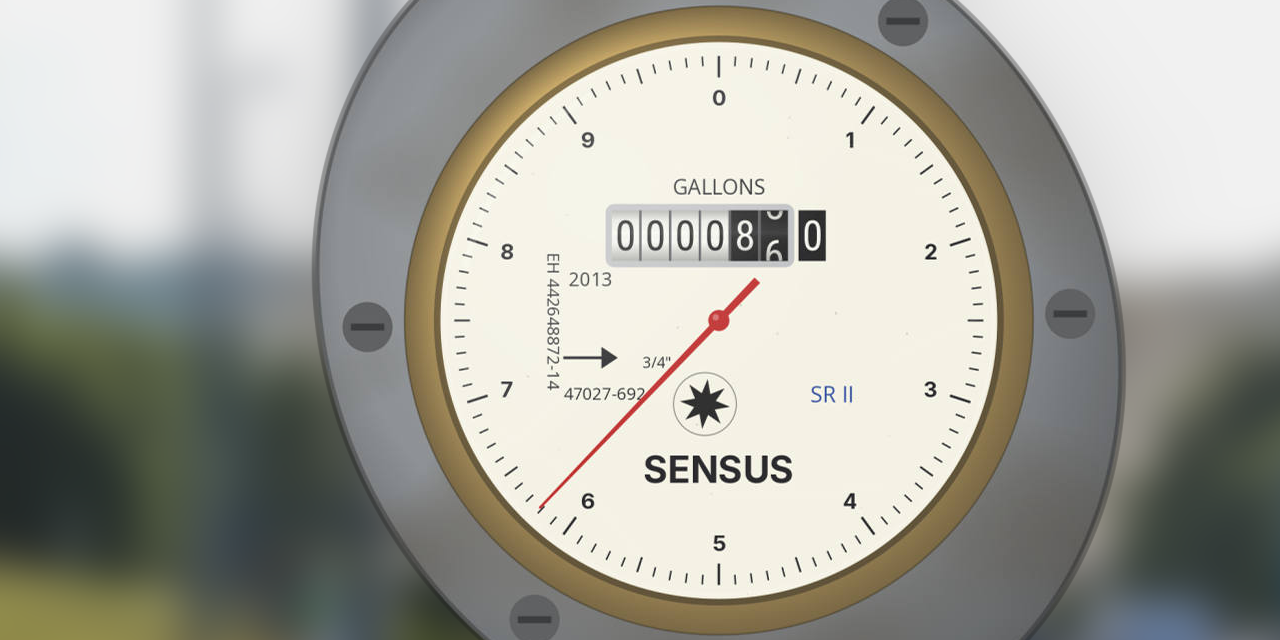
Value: 856.2,gal
